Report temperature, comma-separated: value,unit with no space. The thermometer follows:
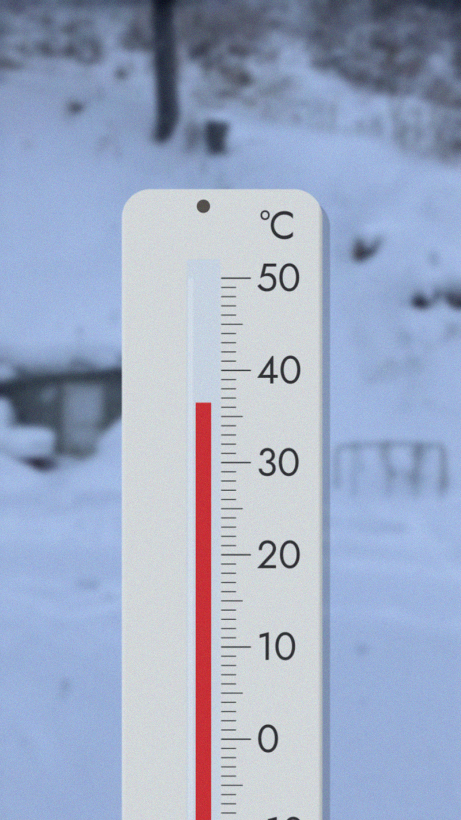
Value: 36.5,°C
